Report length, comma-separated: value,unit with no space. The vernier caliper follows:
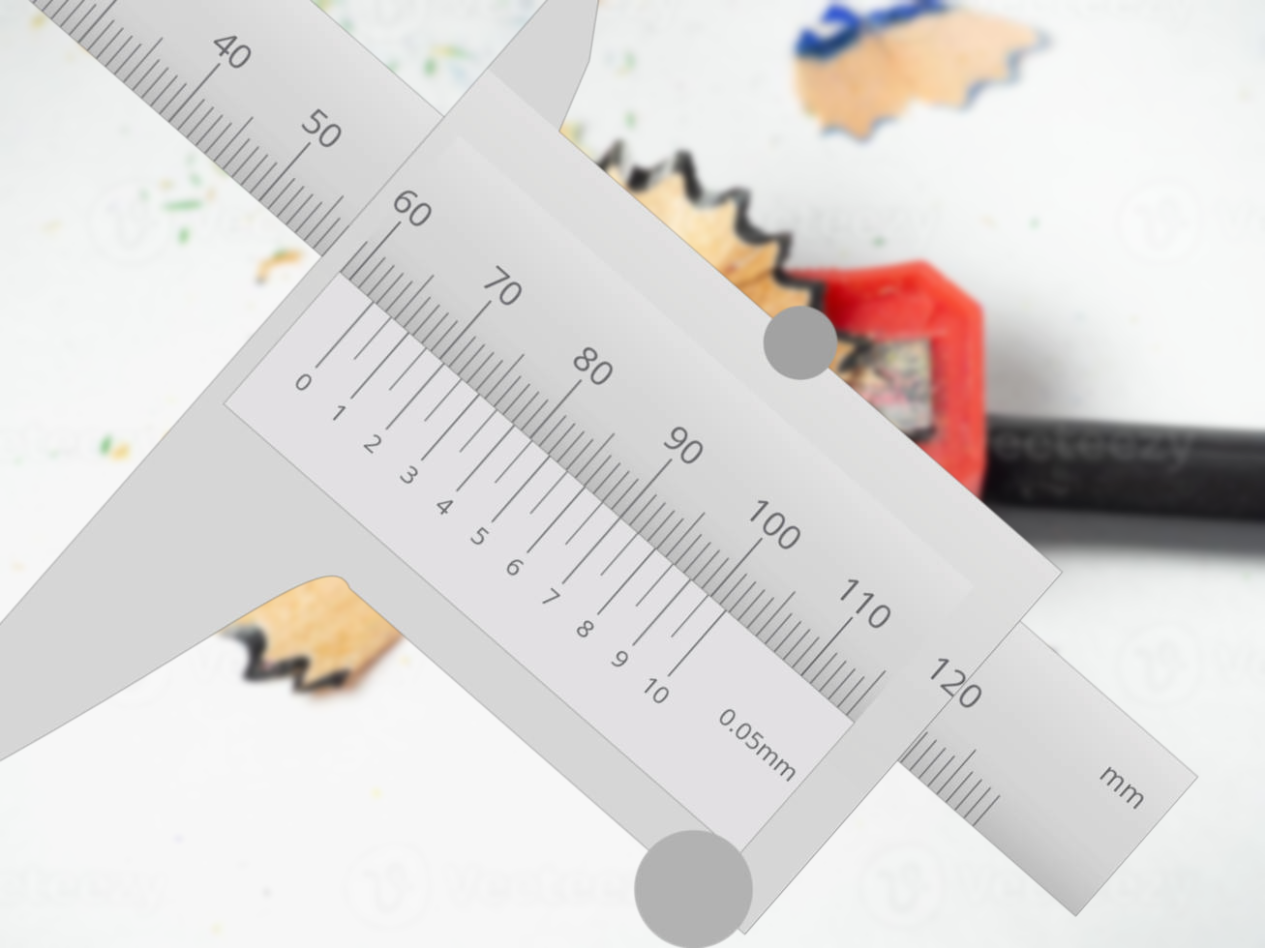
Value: 62.7,mm
